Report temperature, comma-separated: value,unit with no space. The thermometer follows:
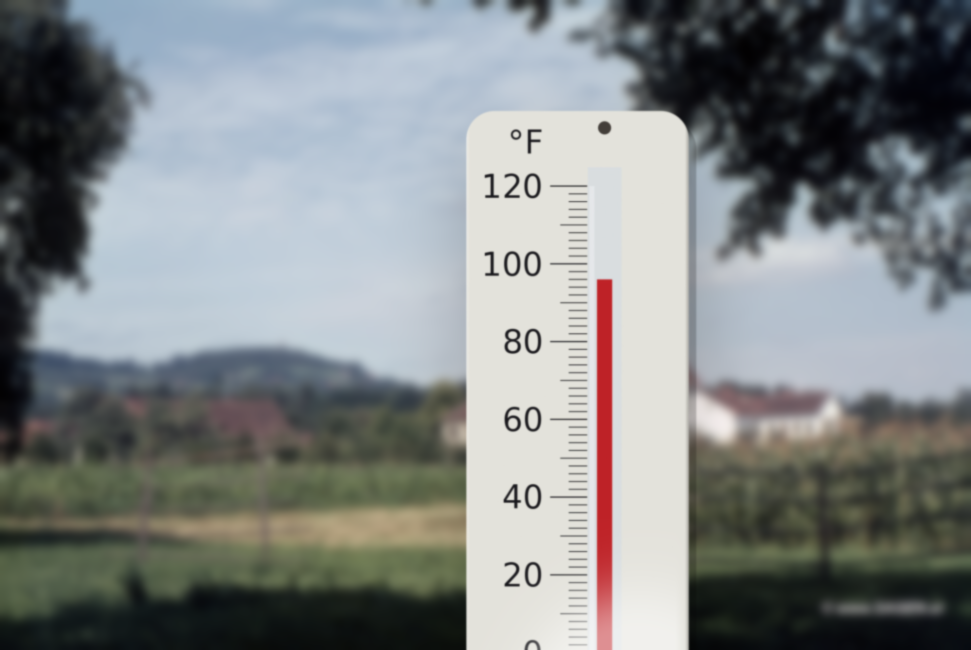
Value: 96,°F
